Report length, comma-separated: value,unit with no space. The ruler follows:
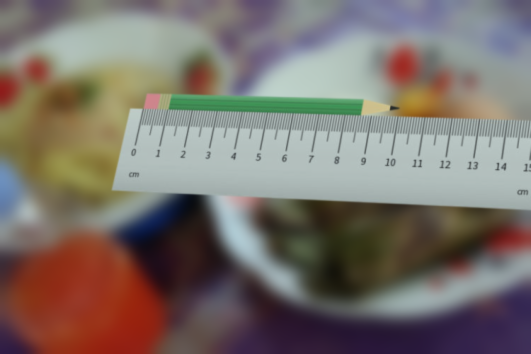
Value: 10,cm
